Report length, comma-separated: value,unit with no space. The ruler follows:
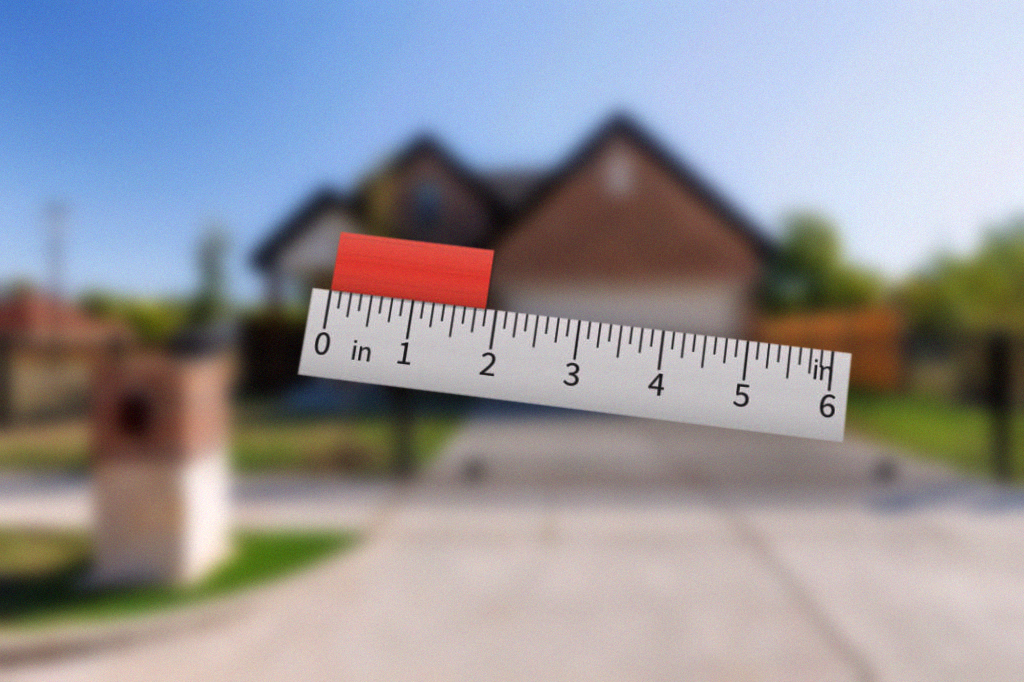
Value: 1.875,in
